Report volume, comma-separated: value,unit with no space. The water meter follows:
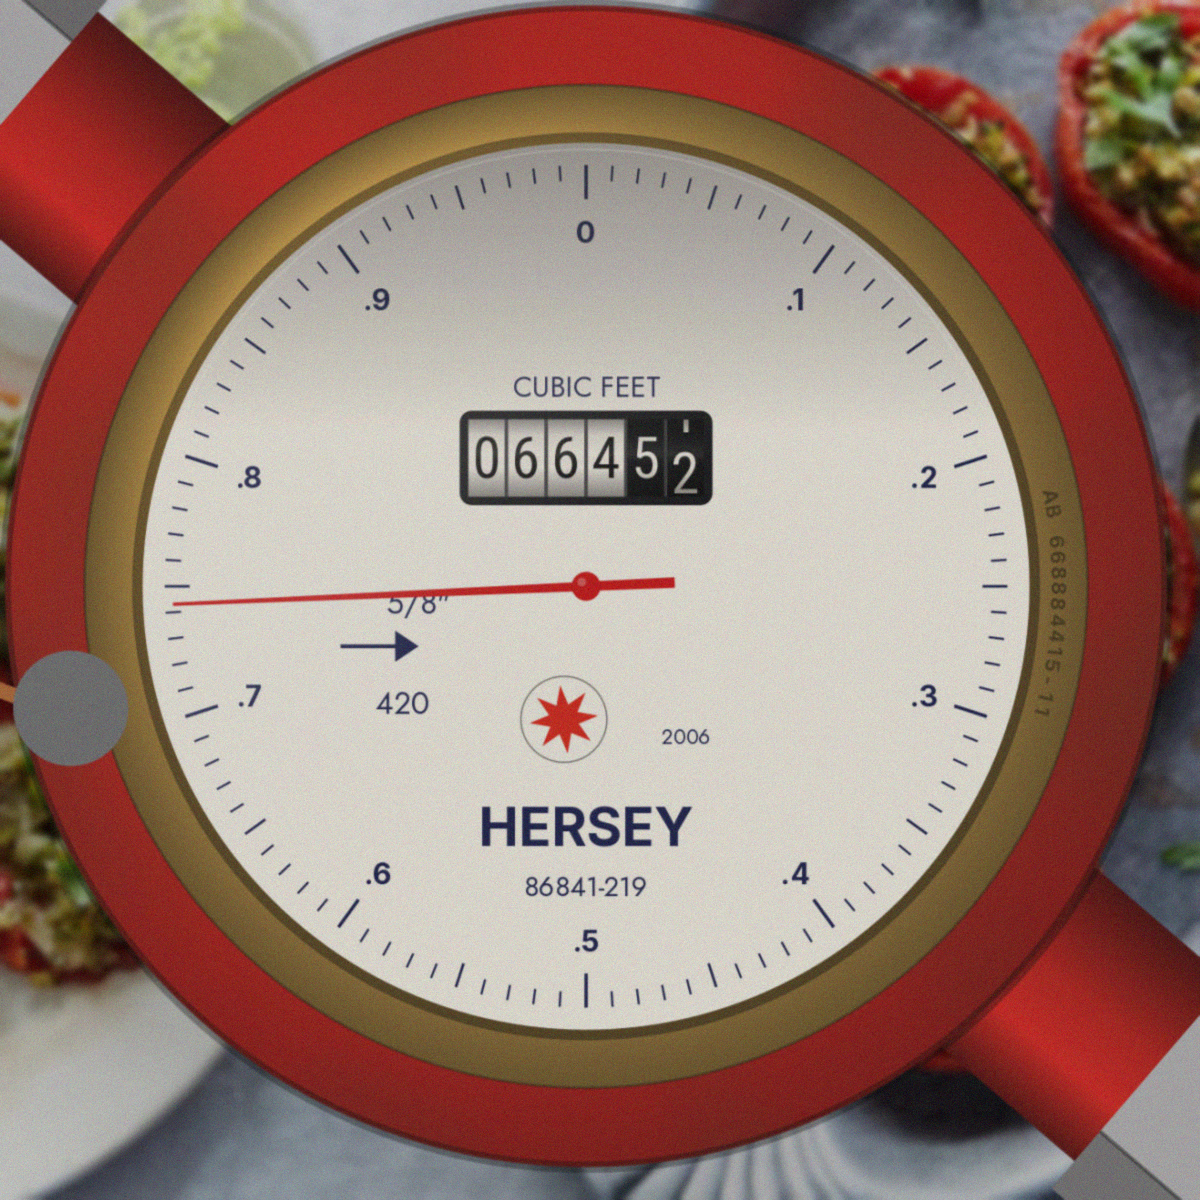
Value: 66451.74,ft³
